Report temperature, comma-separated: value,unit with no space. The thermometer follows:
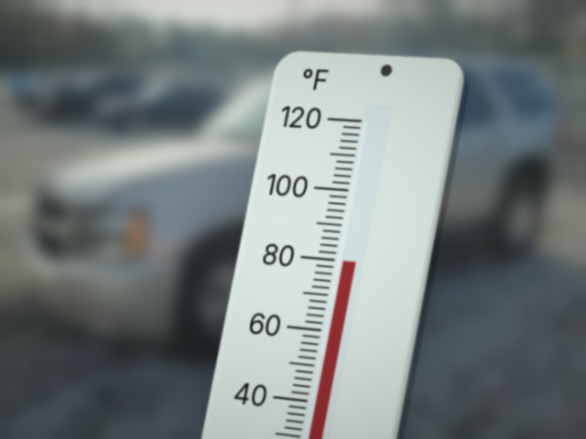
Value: 80,°F
